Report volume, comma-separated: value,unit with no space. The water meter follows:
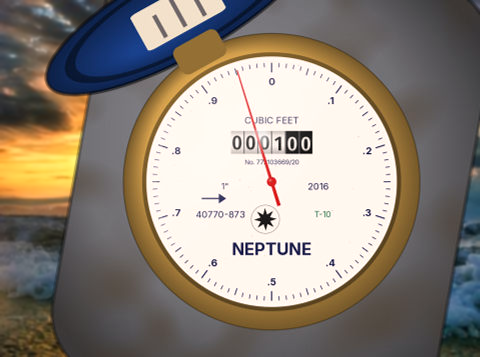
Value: 99.95,ft³
